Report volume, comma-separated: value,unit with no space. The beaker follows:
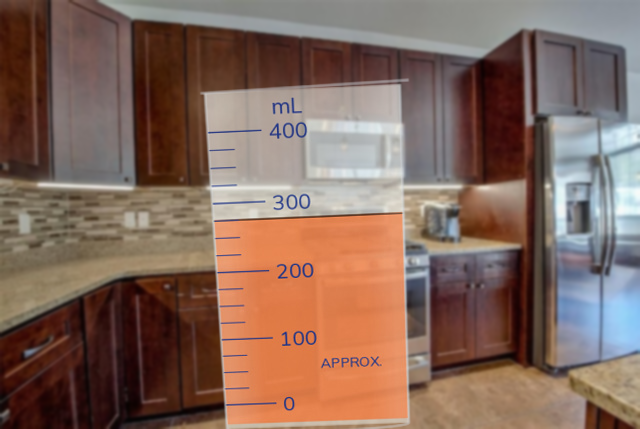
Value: 275,mL
